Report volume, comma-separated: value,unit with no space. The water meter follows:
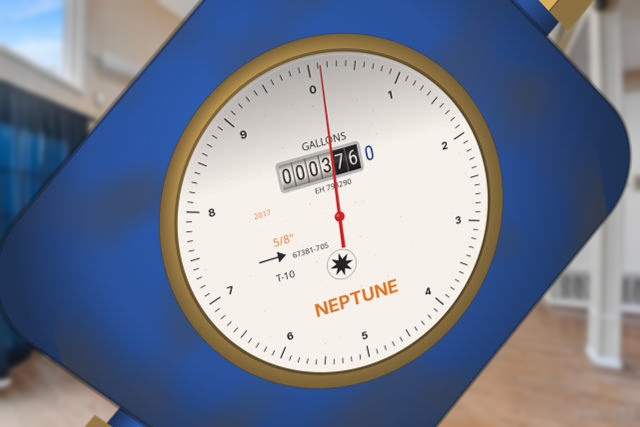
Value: 3760.1,gal
